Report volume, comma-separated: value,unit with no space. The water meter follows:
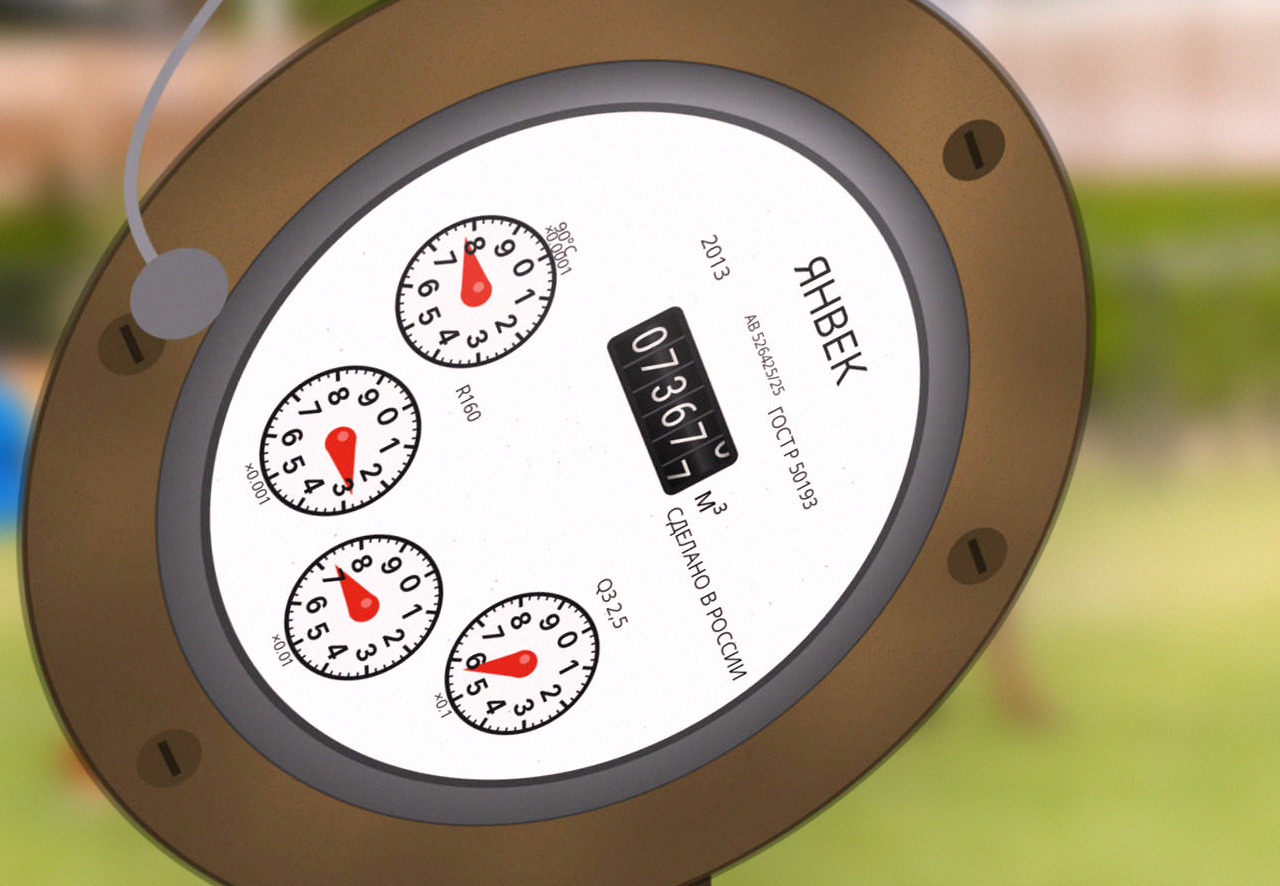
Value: 73676.5727,m³
